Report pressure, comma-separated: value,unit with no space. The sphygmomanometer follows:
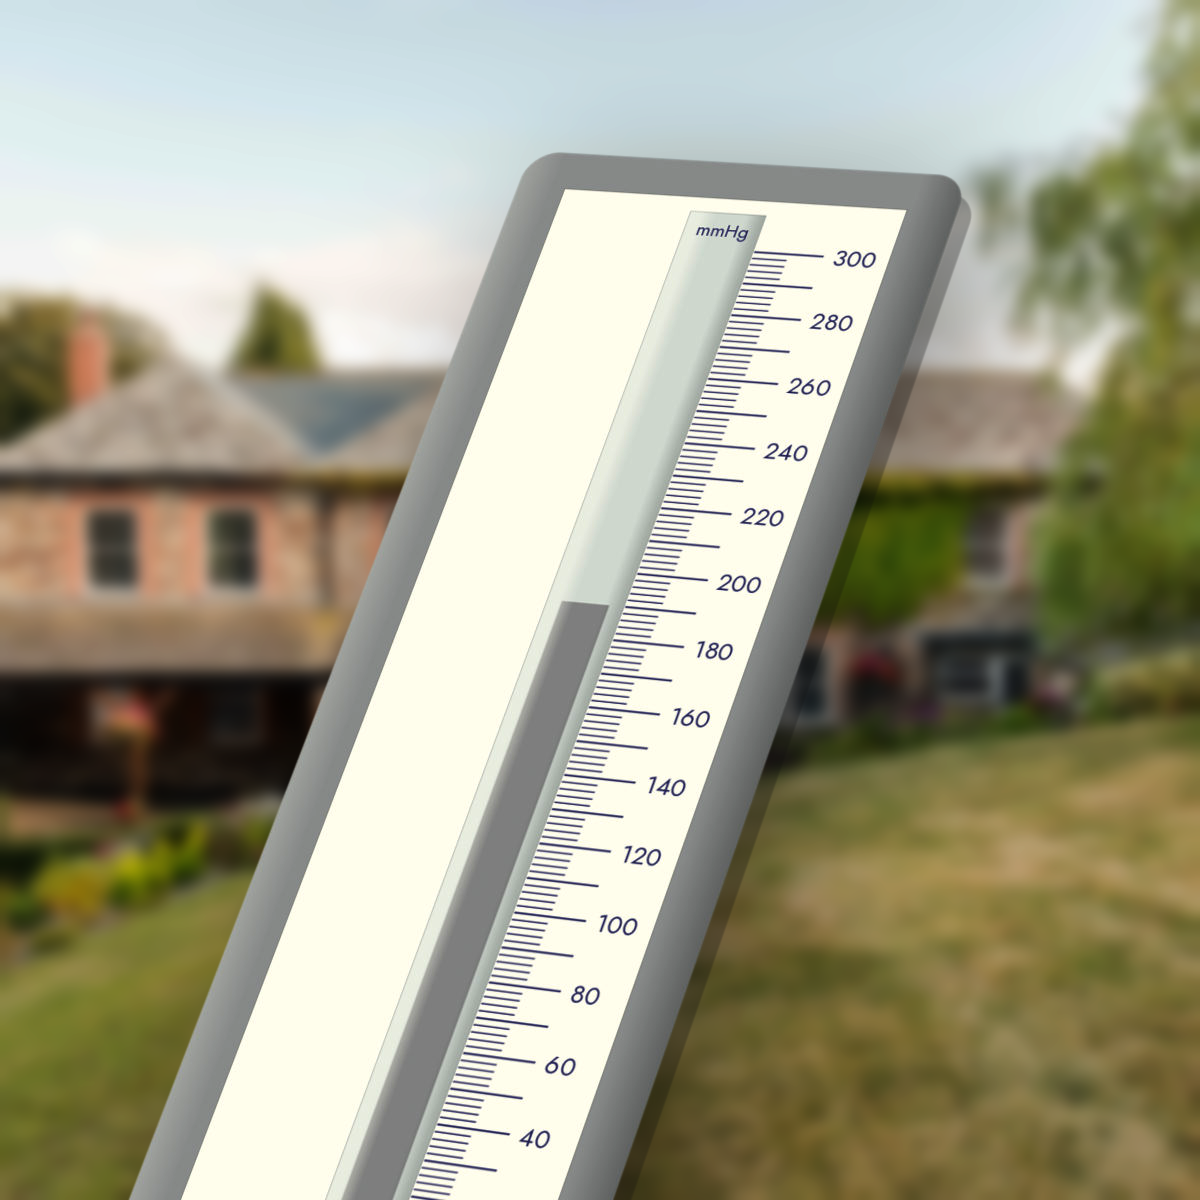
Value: 190,mmHg
